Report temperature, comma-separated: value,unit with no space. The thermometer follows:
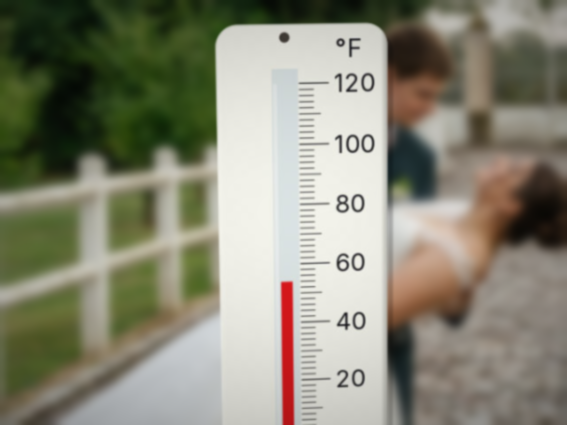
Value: 54,°F
